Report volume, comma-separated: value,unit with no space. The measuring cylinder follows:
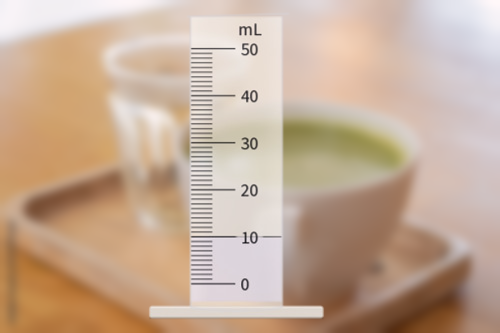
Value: 10,mL
